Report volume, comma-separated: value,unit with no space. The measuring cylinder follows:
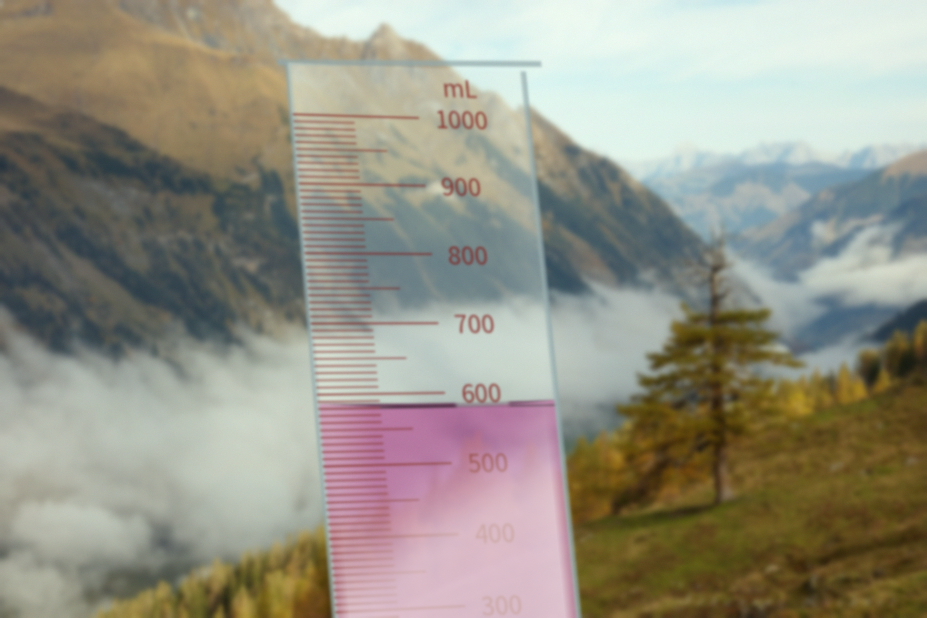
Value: 580,mL
